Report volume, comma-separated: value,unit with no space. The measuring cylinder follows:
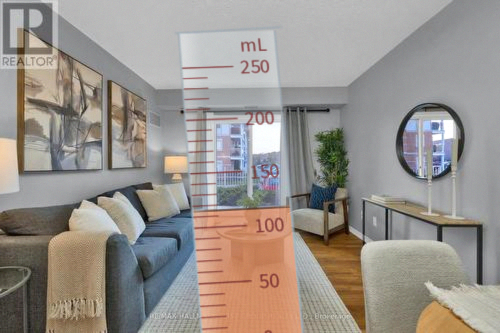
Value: 115,mL
